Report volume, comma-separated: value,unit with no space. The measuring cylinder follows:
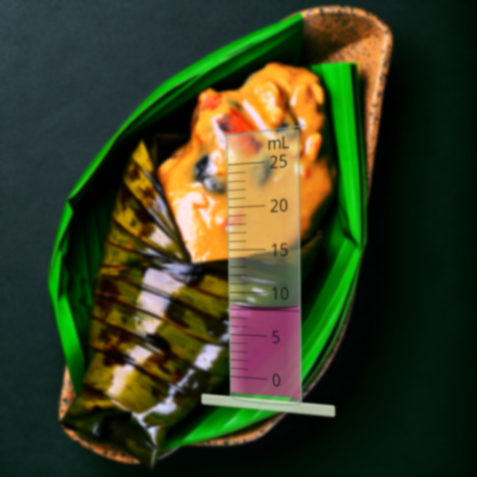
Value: 8,mL
